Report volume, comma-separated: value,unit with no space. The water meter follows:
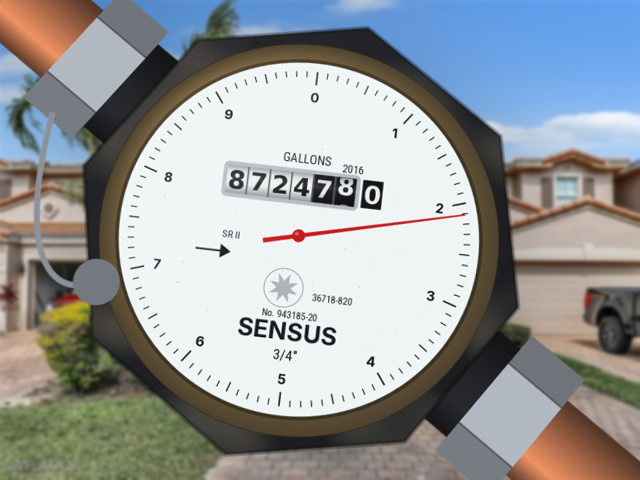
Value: 8724782.1,gal
